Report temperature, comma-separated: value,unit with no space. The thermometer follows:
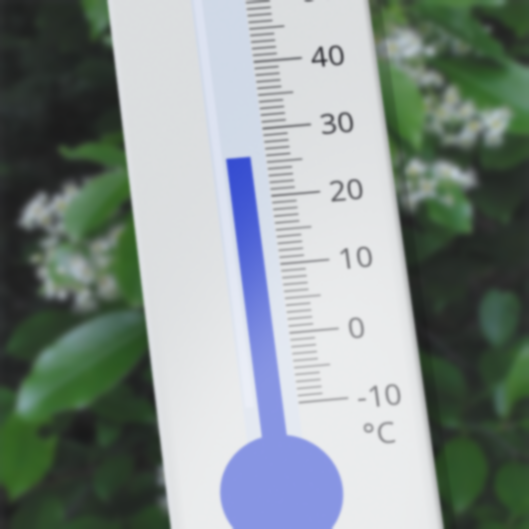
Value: 26,°C
